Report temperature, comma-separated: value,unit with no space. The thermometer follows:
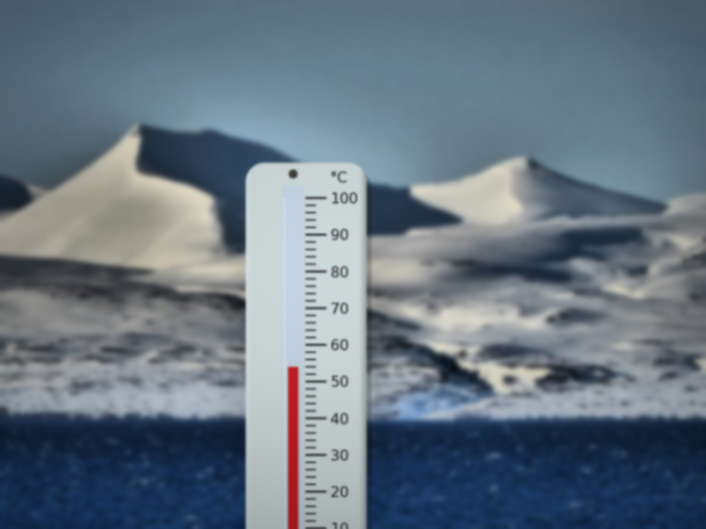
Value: 54,°C
